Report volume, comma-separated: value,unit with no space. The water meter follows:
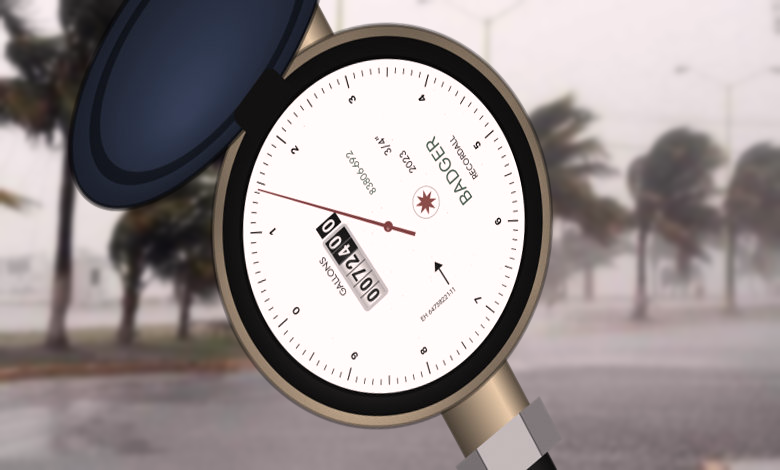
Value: 72401.4,gal
